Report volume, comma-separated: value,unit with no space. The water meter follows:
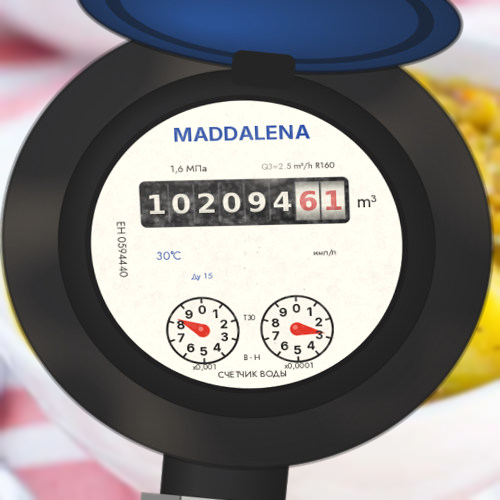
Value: 102094.6182,m³
